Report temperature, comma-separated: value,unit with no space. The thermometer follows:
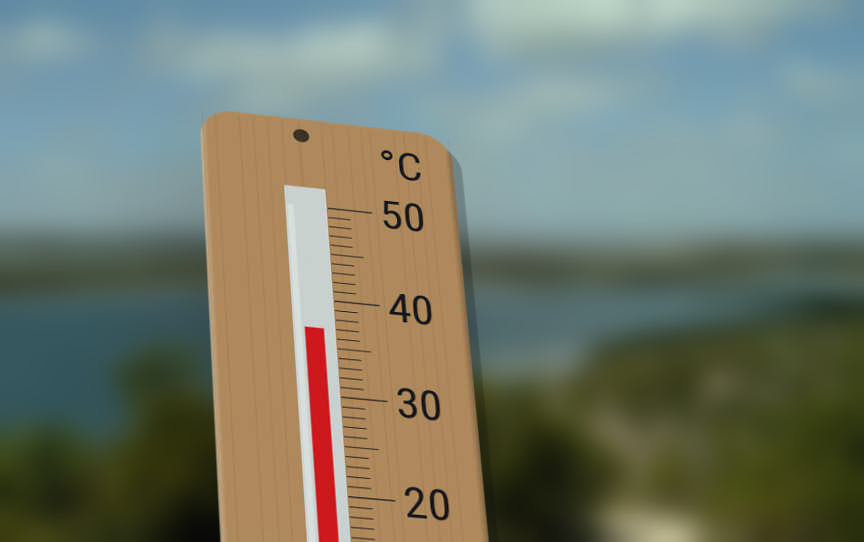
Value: 37,°C
